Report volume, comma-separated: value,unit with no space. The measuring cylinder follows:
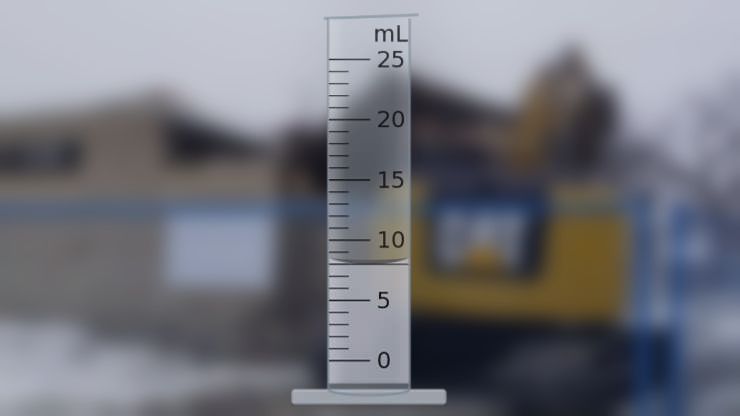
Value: 8,mL
